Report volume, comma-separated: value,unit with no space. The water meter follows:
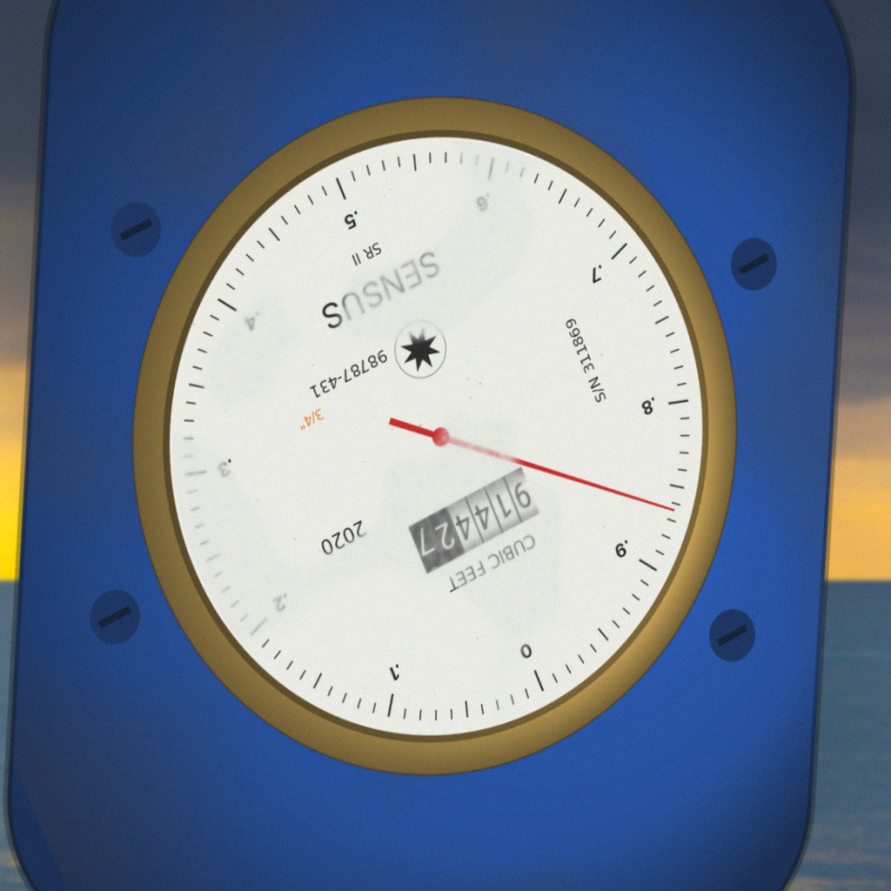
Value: 914426.86,ft³
